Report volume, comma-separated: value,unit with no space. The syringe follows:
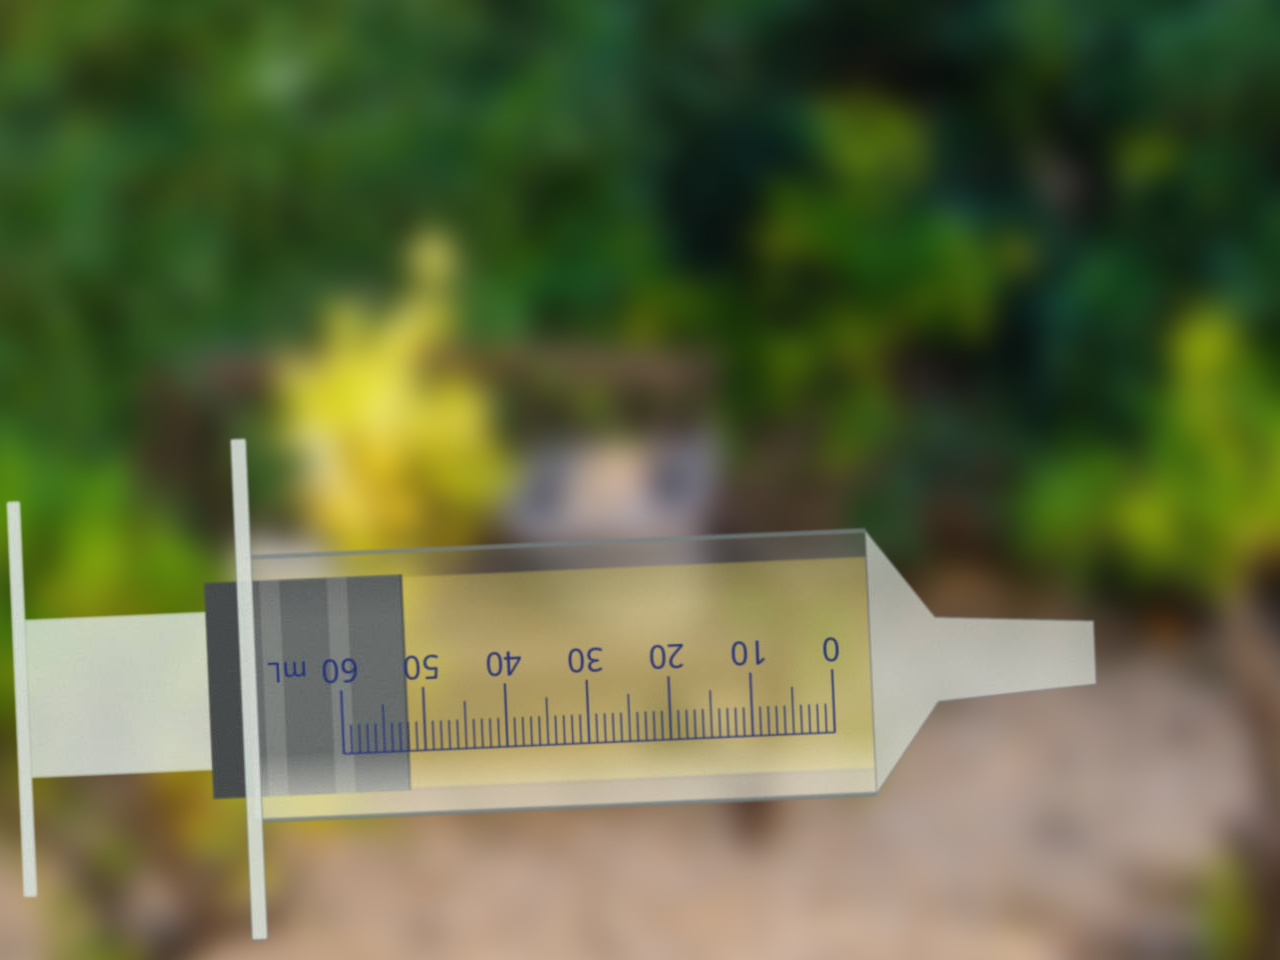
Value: 52,mL
